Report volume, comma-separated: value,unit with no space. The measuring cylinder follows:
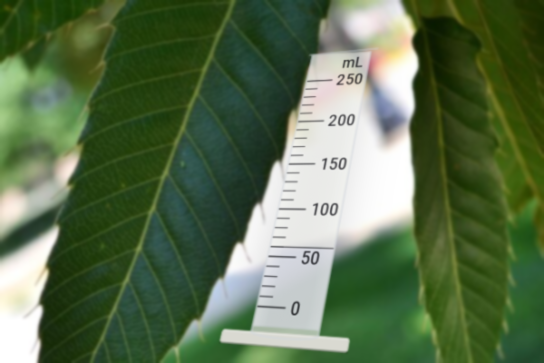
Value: 60,mL
